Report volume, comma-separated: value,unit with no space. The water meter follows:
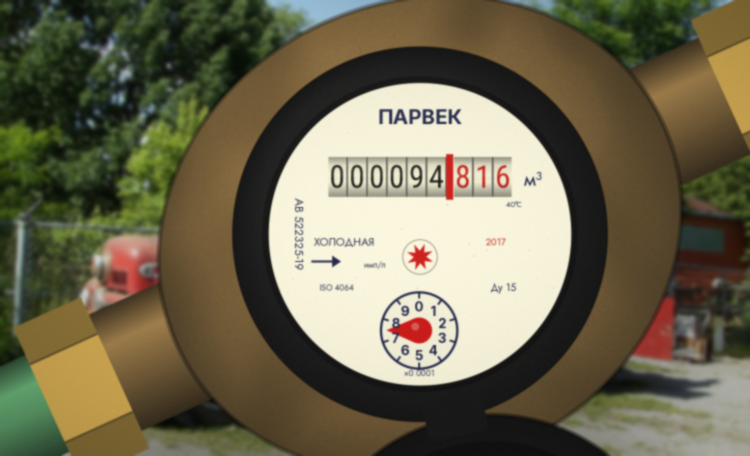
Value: 94.8167,m³
